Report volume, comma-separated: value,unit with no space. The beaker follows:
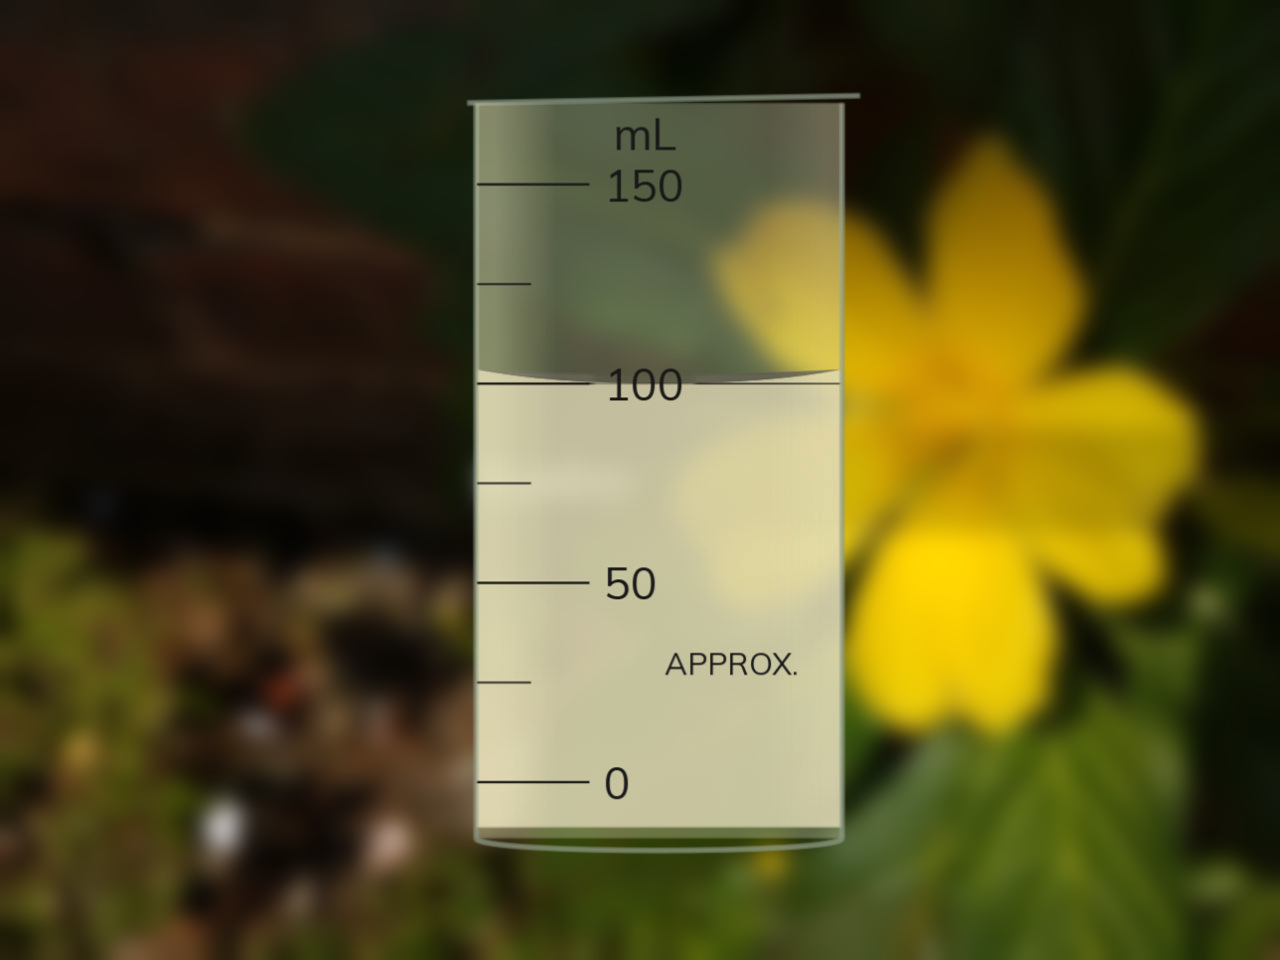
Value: 100,mL
